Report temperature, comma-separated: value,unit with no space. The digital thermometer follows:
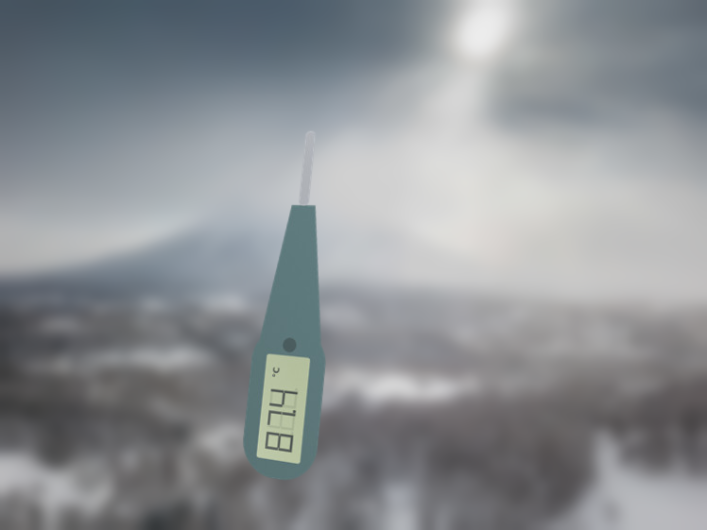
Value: 87.4,°C
